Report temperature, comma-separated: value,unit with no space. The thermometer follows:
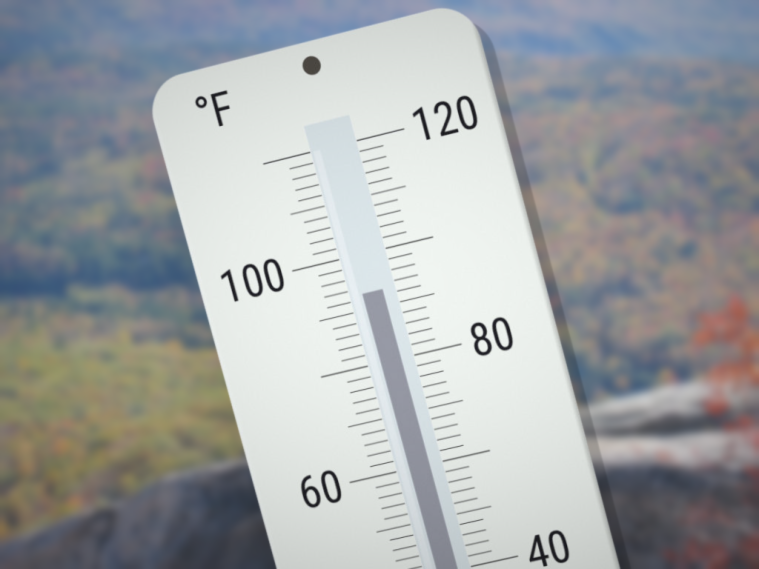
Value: 93,°F
